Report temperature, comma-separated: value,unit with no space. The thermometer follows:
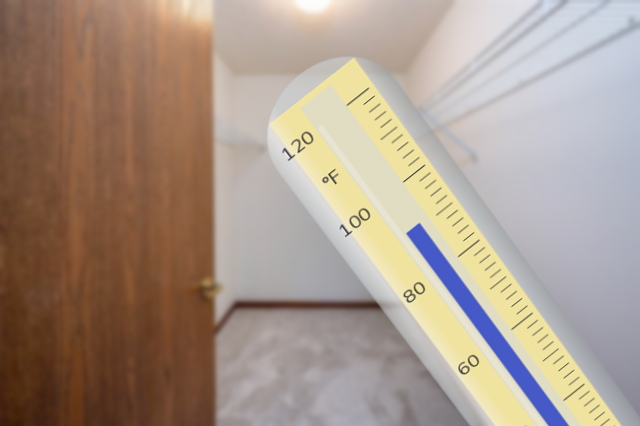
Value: 91,°F
